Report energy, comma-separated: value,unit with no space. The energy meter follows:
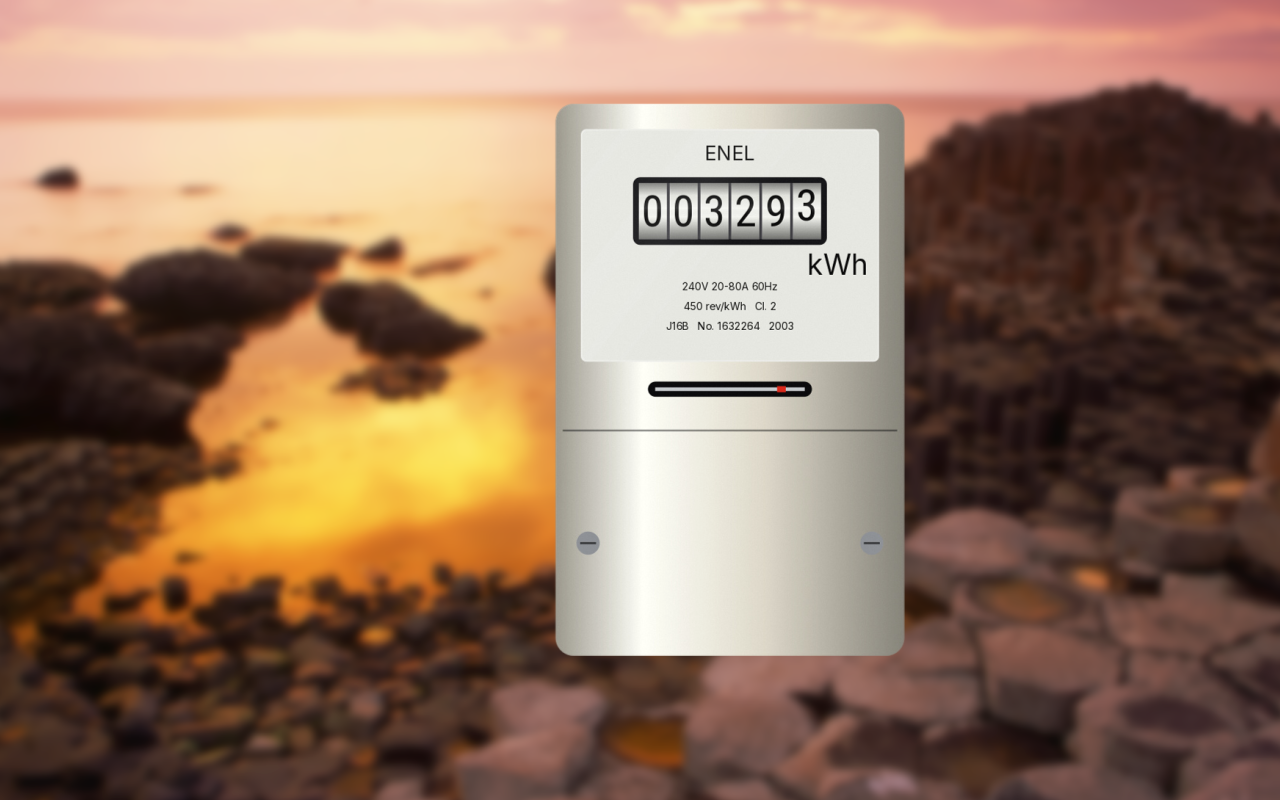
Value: 3293,kWh
